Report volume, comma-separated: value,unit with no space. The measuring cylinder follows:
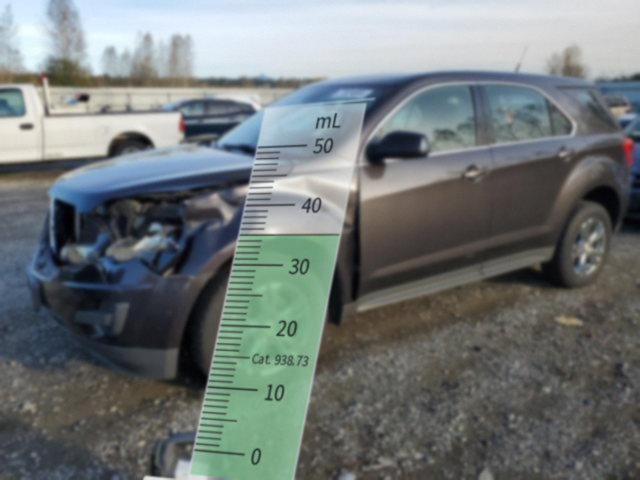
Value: 35,mL
